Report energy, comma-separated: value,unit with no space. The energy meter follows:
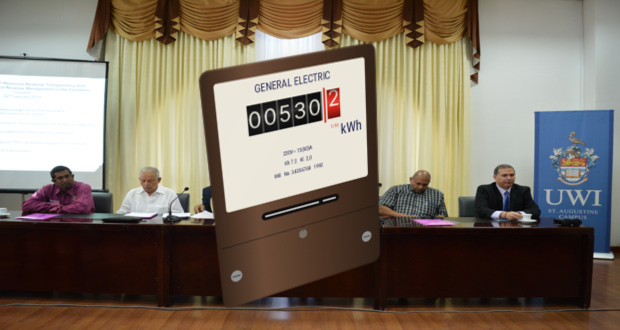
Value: 530.2,kWh
